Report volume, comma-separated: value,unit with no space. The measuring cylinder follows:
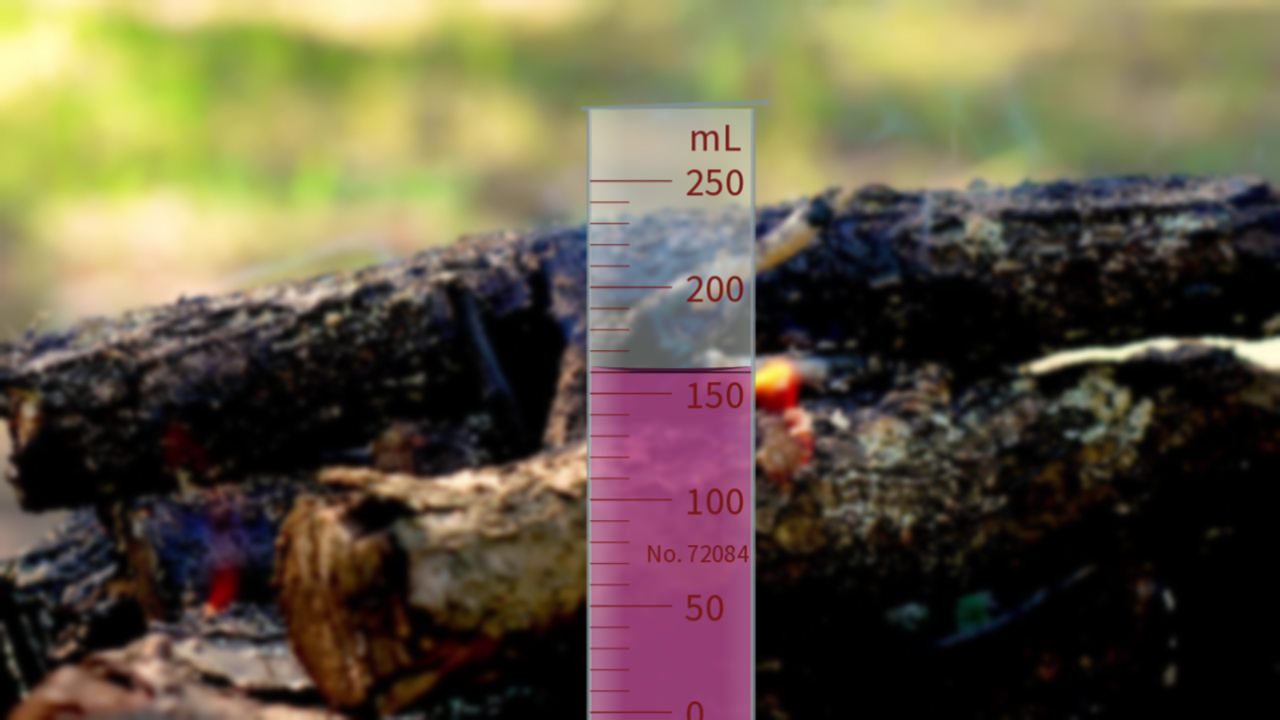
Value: 160,mL
